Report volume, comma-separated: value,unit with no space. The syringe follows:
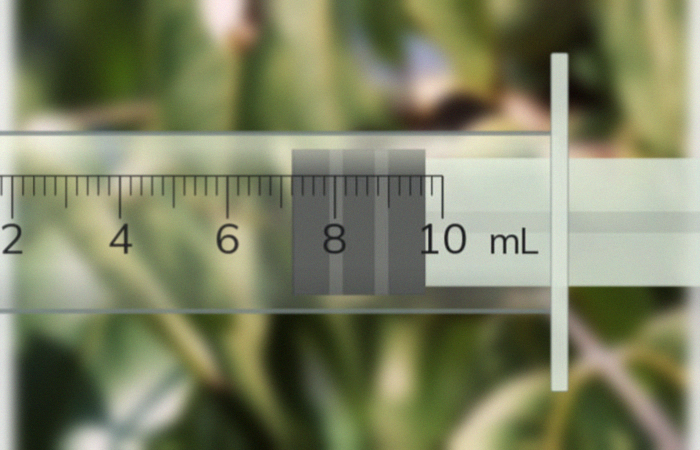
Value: 7.2,mL
